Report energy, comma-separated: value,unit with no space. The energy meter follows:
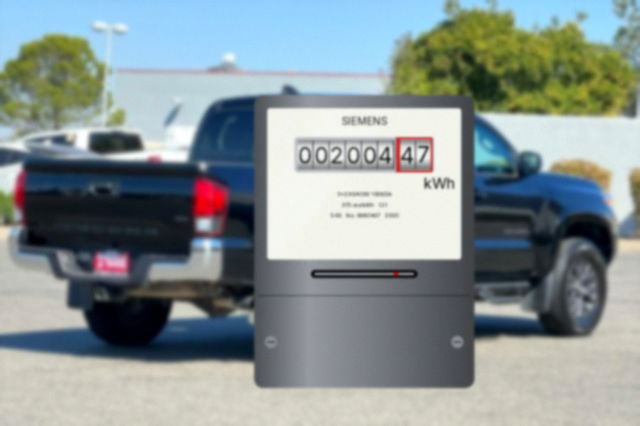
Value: 2004.47,kWh
